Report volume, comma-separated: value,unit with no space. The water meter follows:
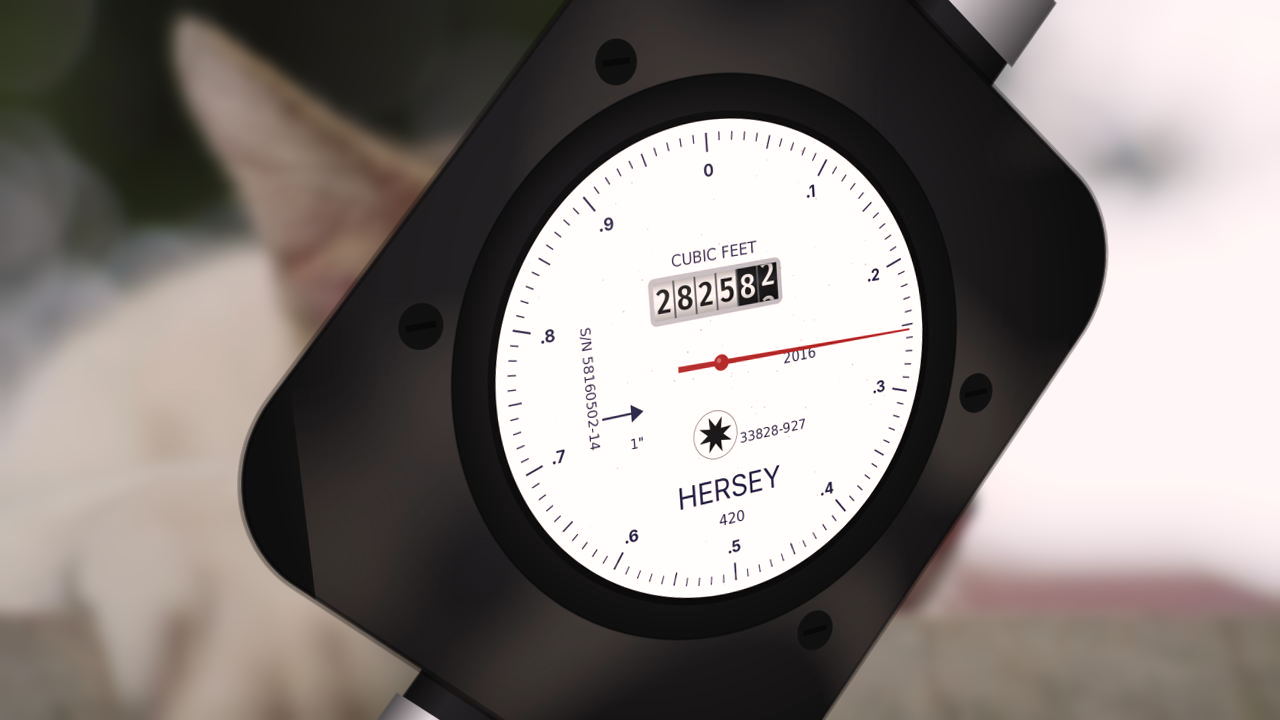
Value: 282582.25,ft³
